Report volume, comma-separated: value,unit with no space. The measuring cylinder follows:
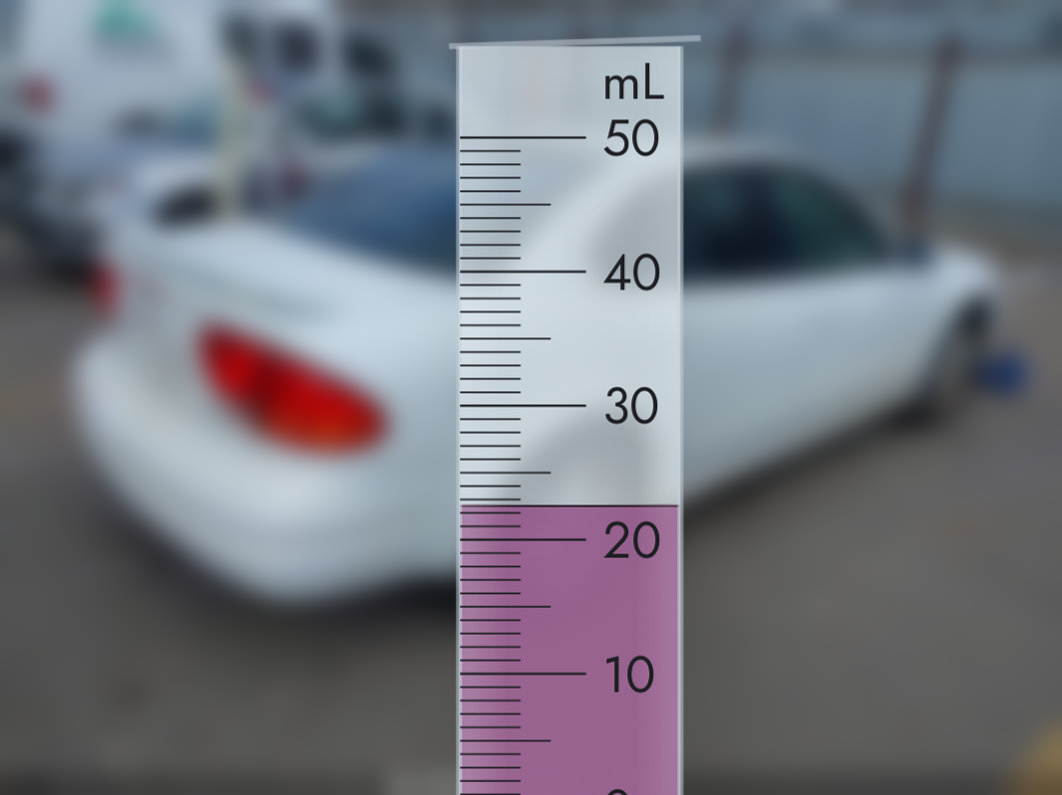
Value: 22.5,mL
